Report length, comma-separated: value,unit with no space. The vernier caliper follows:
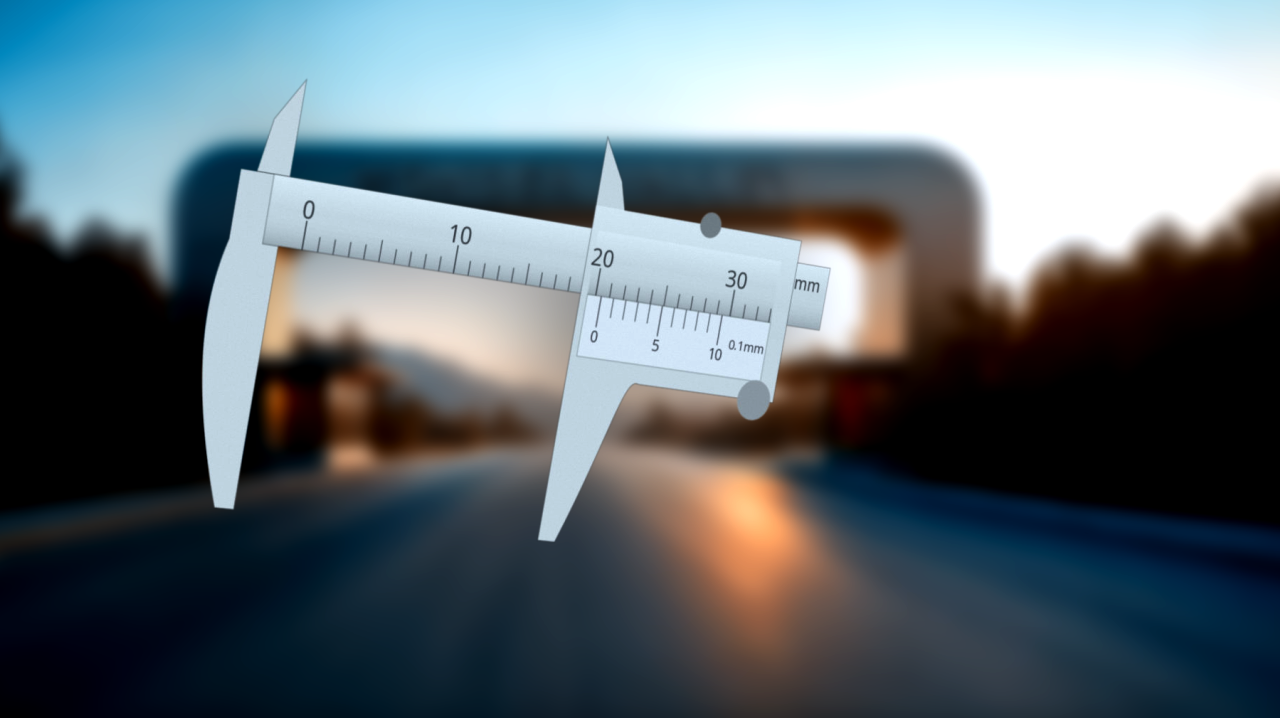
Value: 20.4,mm
